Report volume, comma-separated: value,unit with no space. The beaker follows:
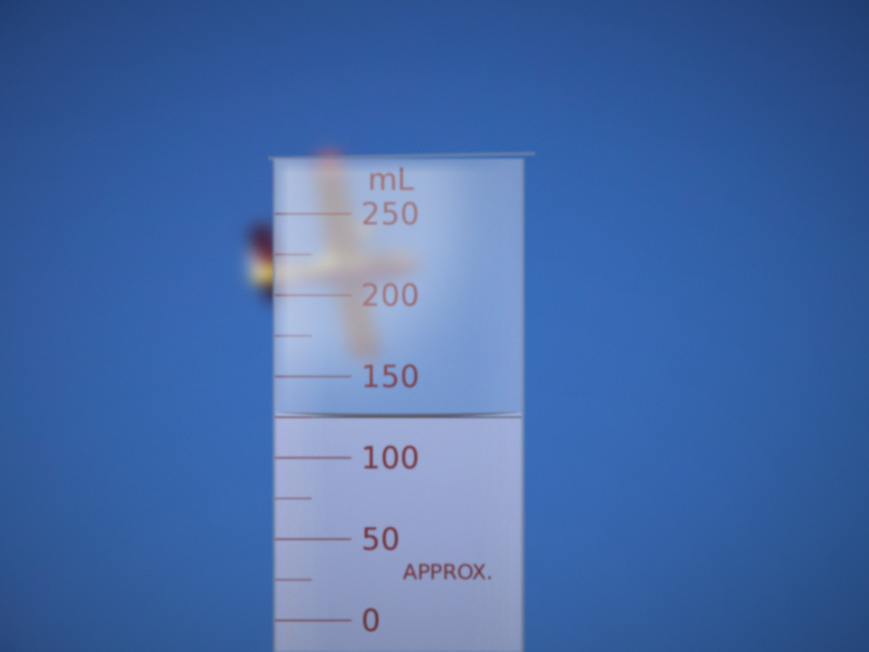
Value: 125,mL
